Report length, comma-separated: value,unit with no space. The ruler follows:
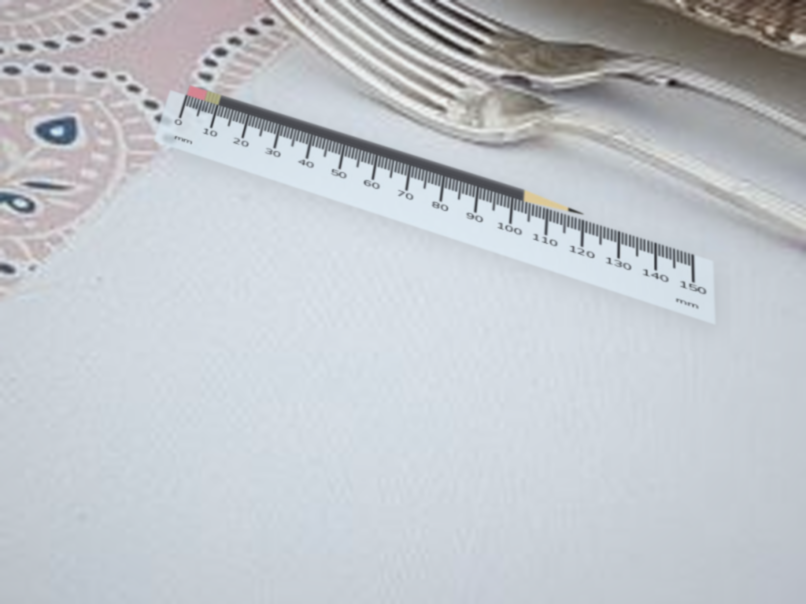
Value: 120,mm
